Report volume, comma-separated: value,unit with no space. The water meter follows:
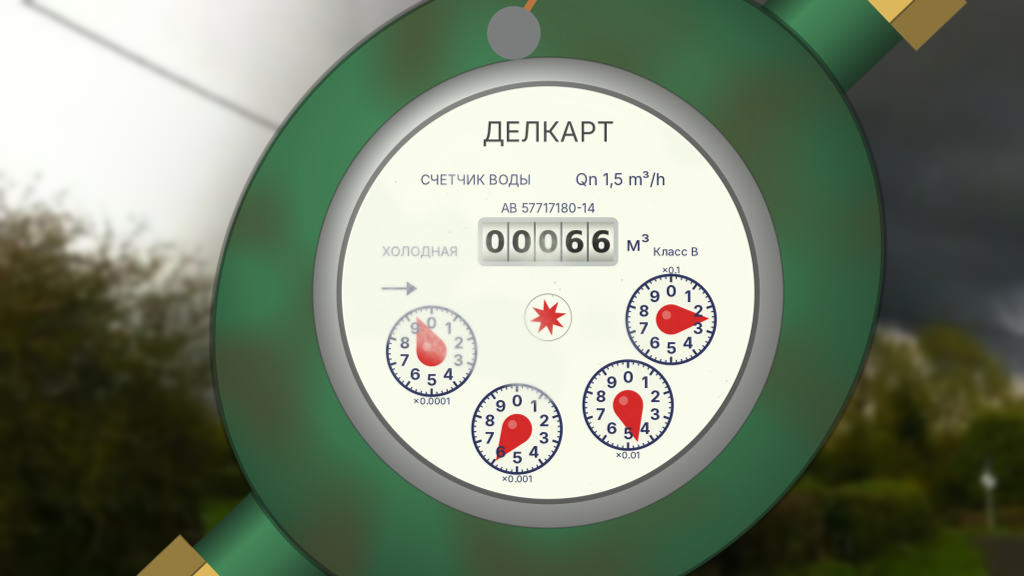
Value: 66.2459,m³
